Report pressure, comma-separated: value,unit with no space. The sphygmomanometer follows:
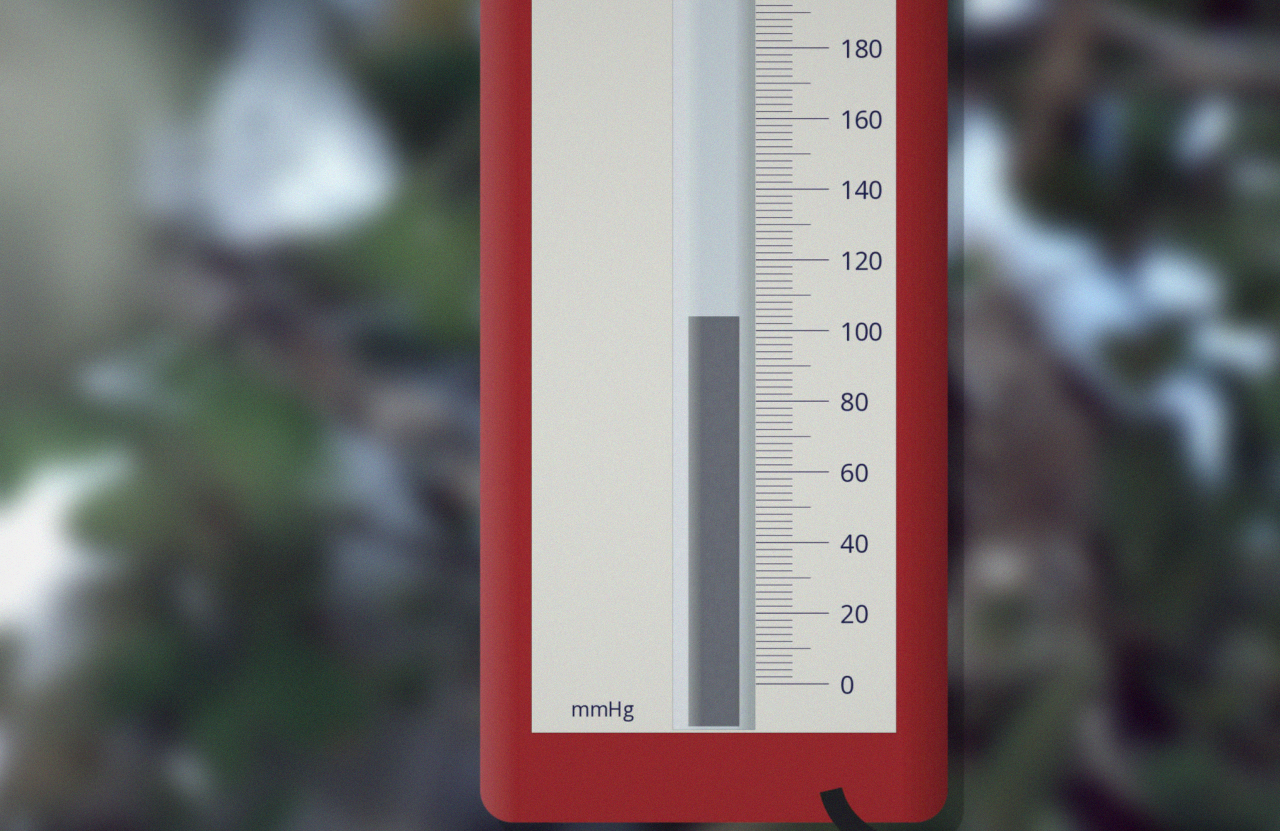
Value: 104,mmHg
